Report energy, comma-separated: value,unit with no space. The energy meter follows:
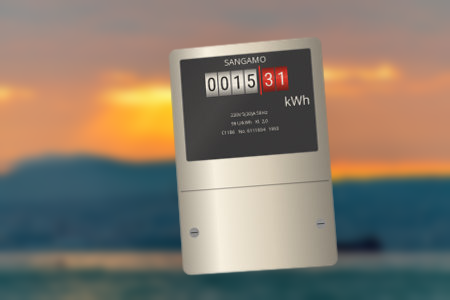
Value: 15.31,kWh
